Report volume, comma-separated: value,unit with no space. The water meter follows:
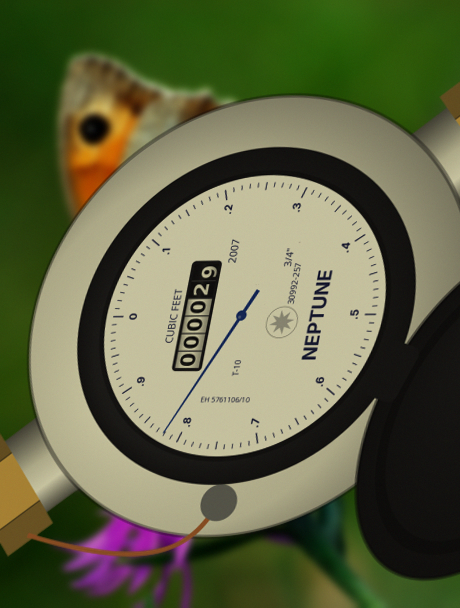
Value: 28.82,ft³
